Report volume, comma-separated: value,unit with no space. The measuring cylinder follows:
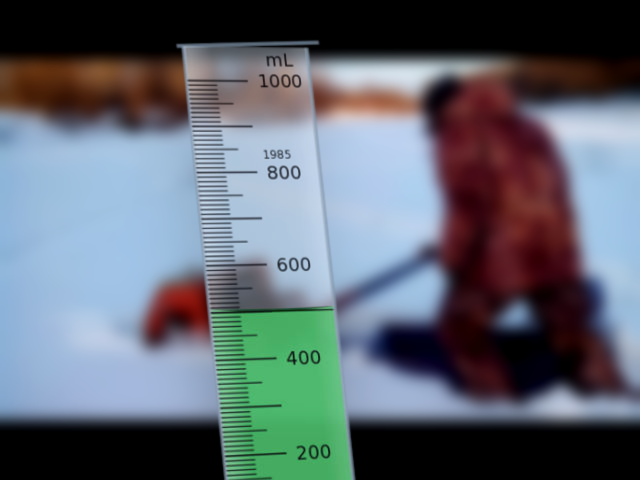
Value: 500,mL
